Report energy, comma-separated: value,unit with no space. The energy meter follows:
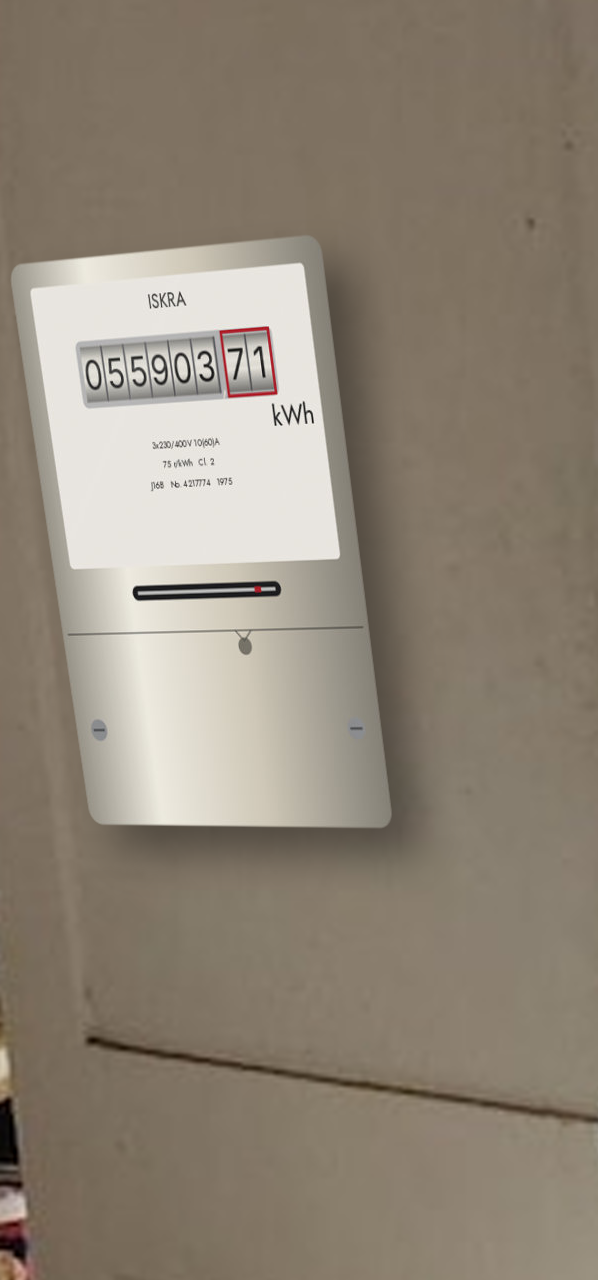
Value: 55903.71,kWh
